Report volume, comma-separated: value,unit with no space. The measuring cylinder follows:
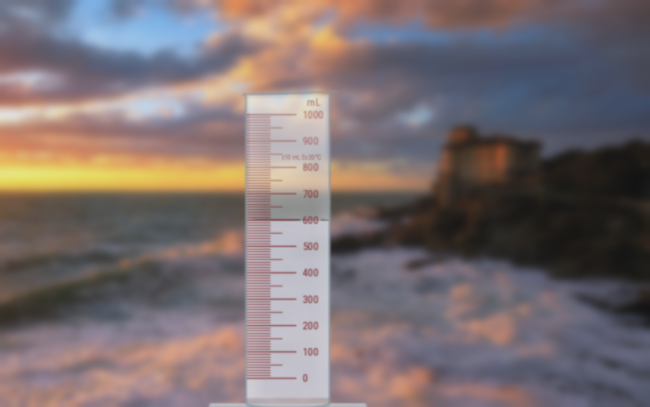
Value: 600,mL
